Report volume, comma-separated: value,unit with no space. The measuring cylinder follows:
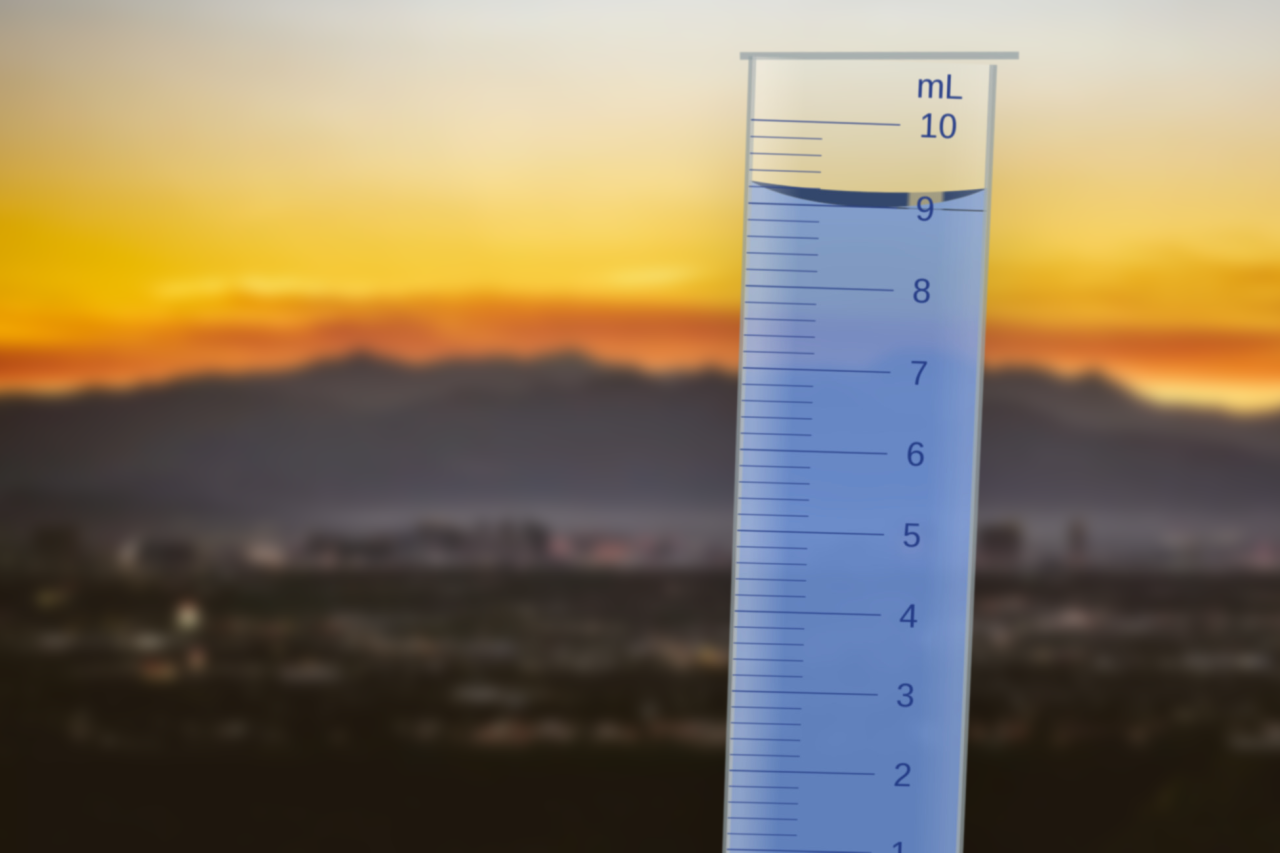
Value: 9,mL
